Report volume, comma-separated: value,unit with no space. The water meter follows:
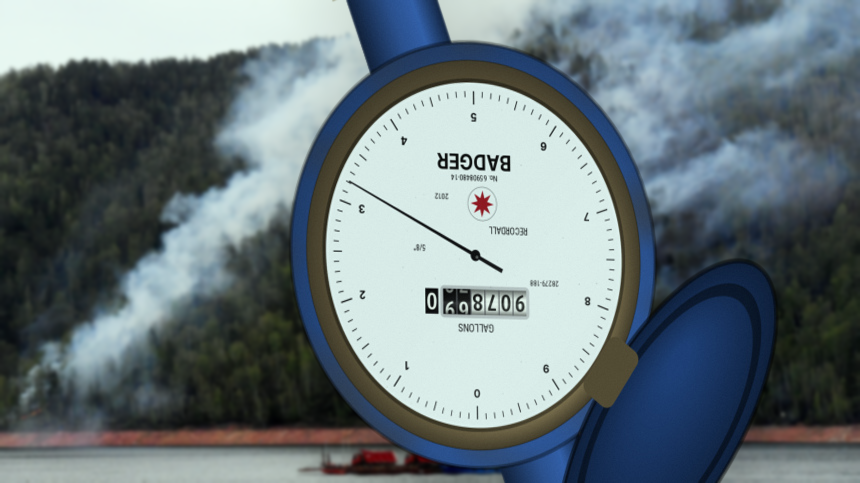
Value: 9078693.2,gal
